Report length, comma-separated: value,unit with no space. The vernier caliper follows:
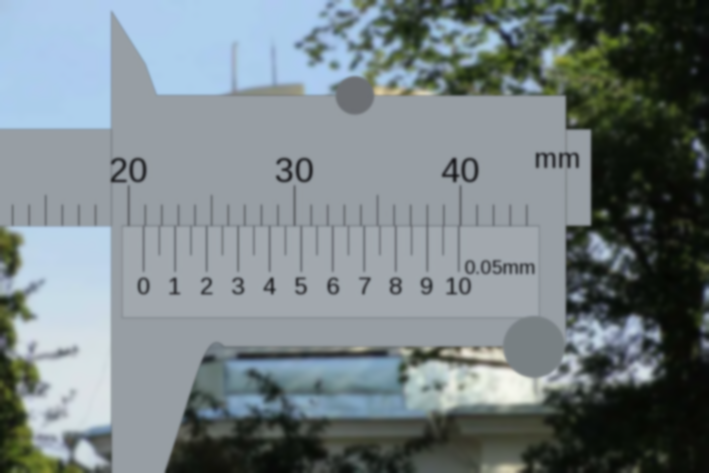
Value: 20.9,mm
